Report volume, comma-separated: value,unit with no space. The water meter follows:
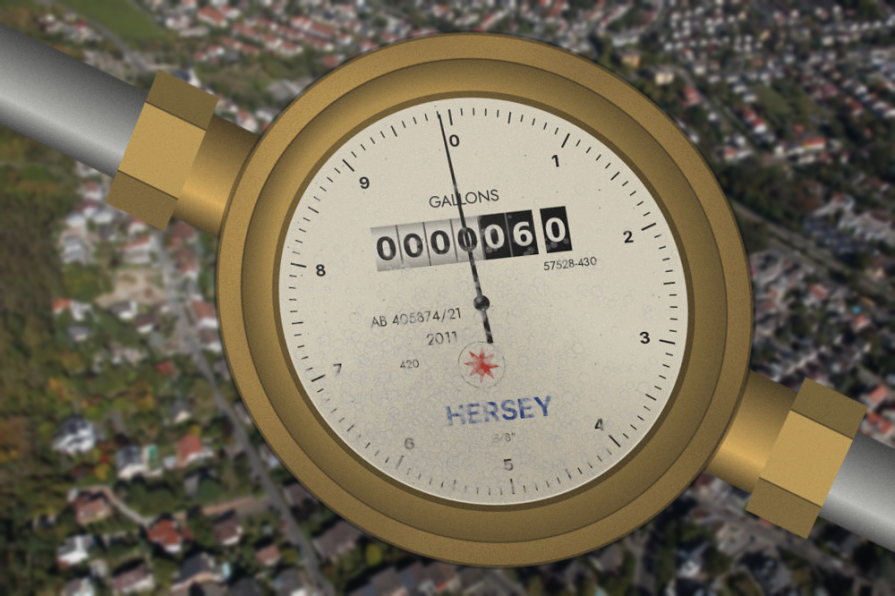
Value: 59.9,gal
